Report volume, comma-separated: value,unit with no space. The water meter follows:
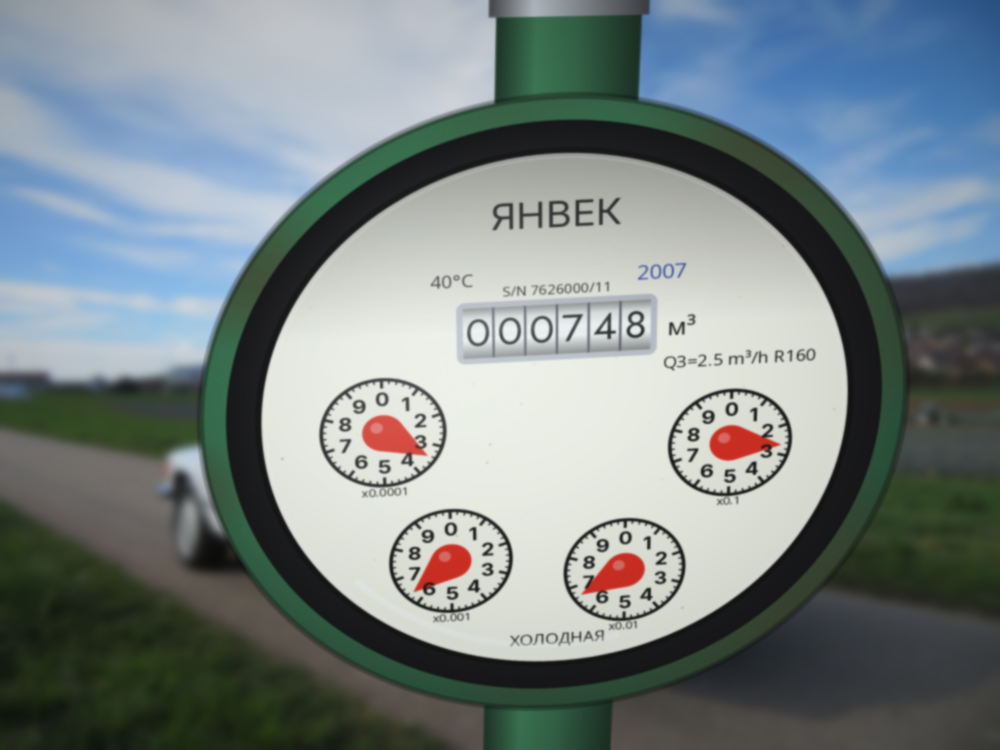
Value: 748.2663,m³
